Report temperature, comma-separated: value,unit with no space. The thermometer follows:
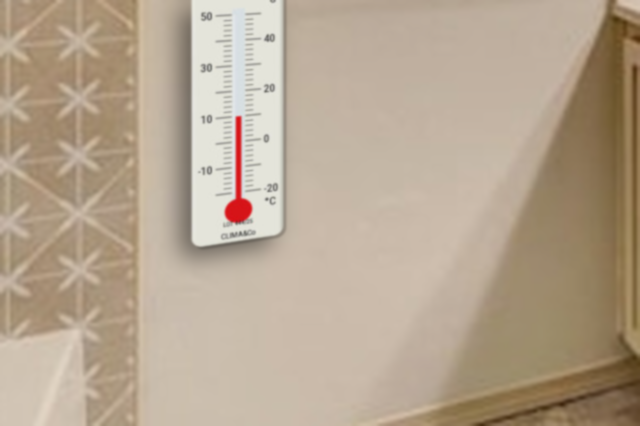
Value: 10,°C
